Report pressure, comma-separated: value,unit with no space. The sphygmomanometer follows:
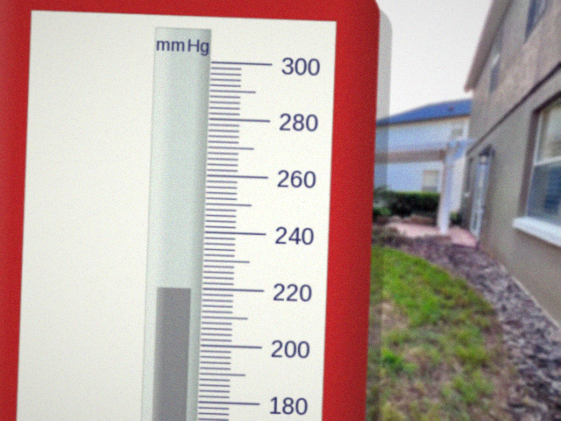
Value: 220,mmHg
